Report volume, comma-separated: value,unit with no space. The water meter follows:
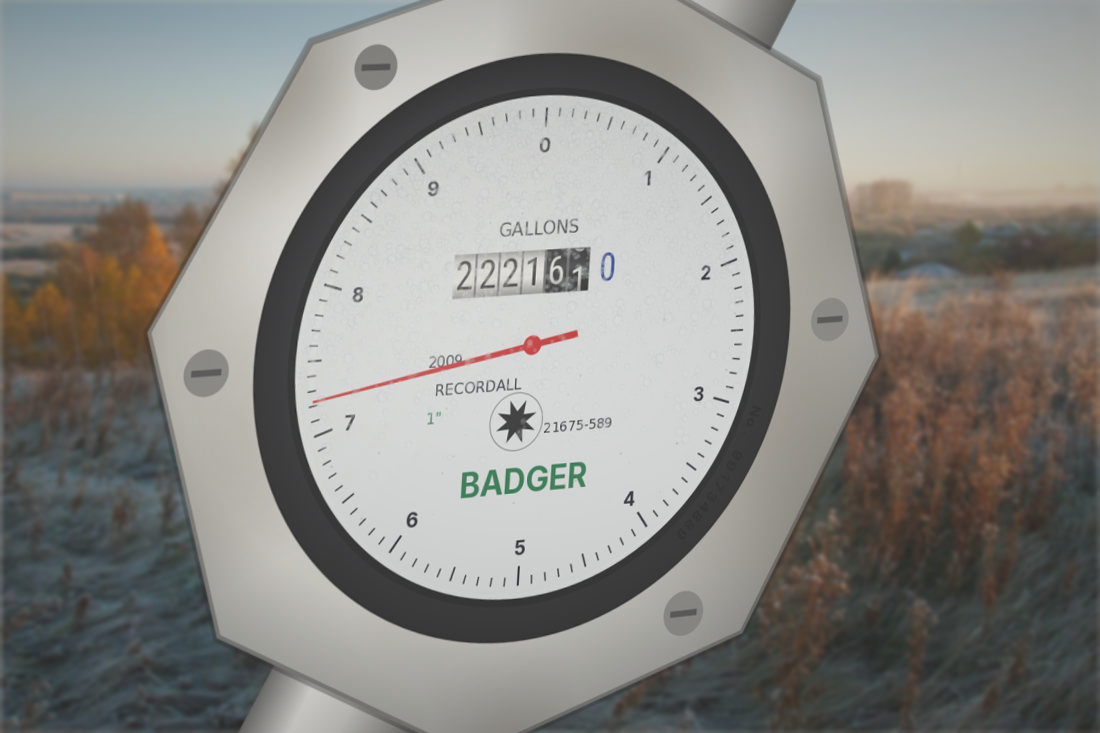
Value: 2221607.2,gal
